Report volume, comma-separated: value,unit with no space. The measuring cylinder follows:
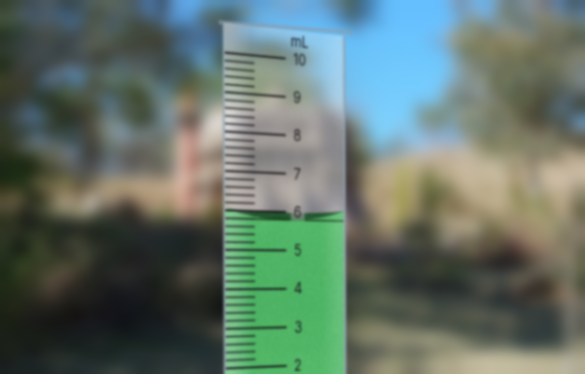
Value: 5.8,mL
